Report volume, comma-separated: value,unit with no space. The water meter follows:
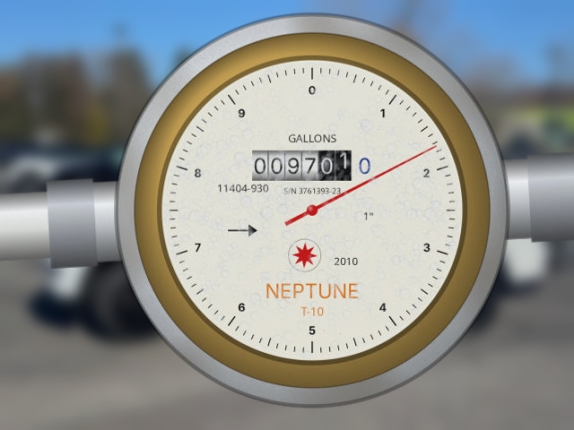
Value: 97011.7,gal
